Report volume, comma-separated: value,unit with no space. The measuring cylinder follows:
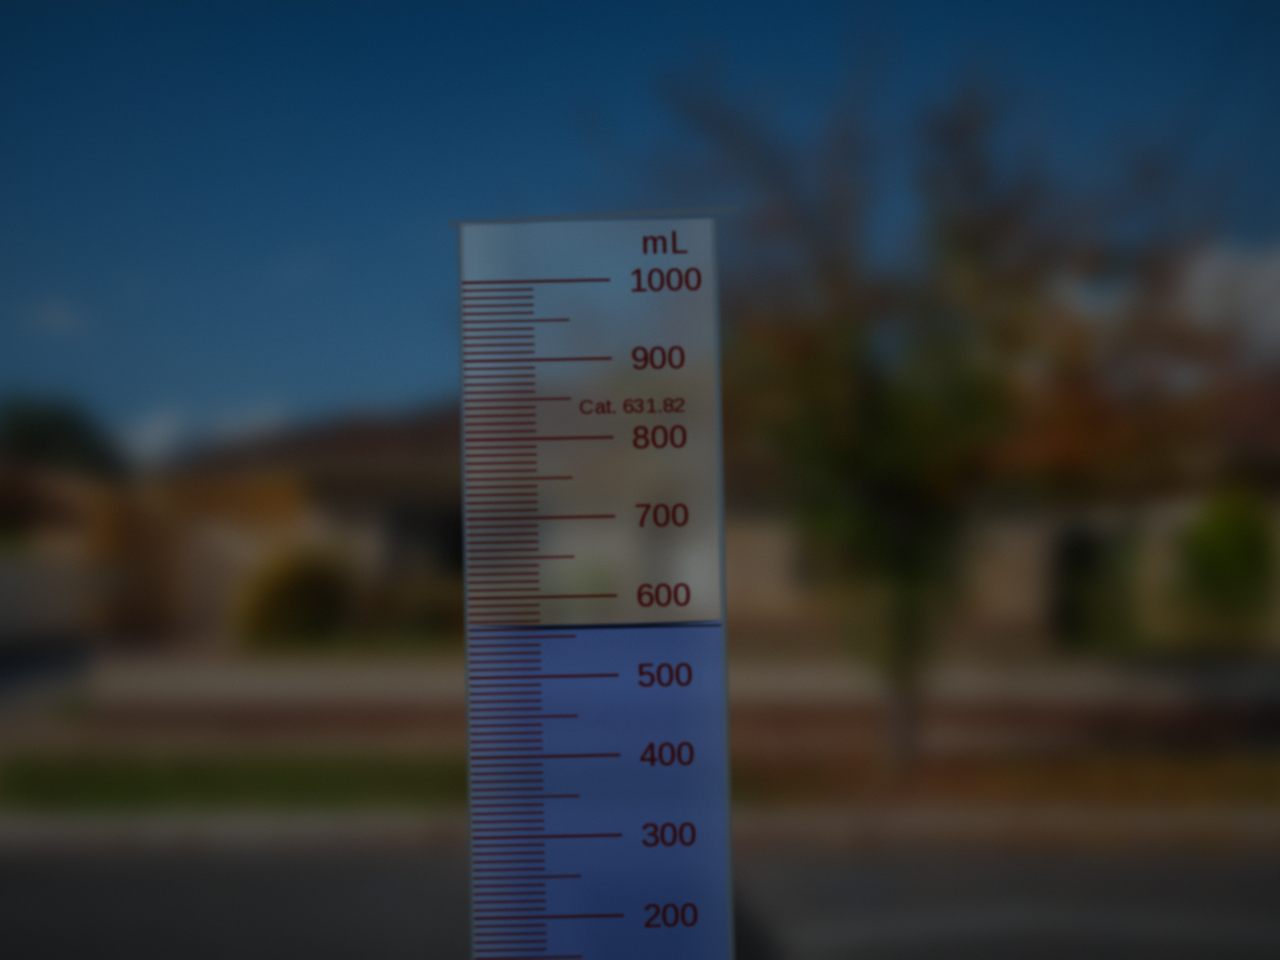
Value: 560,mL
